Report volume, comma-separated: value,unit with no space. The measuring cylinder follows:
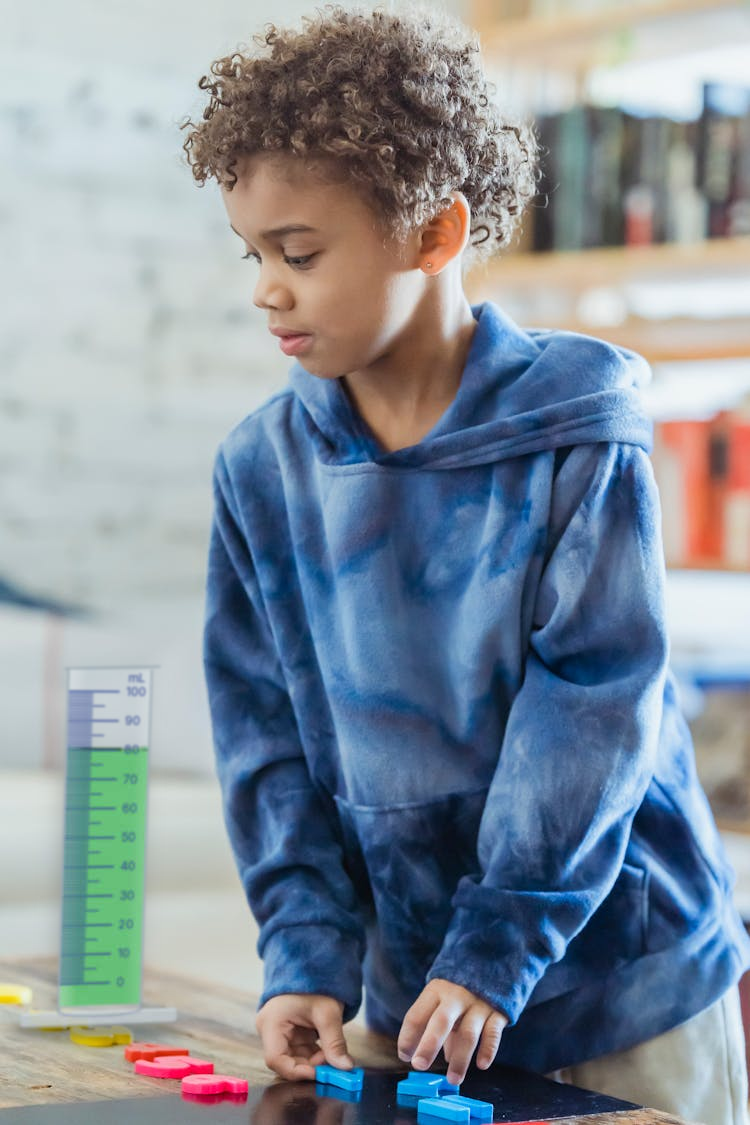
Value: 80,mL
